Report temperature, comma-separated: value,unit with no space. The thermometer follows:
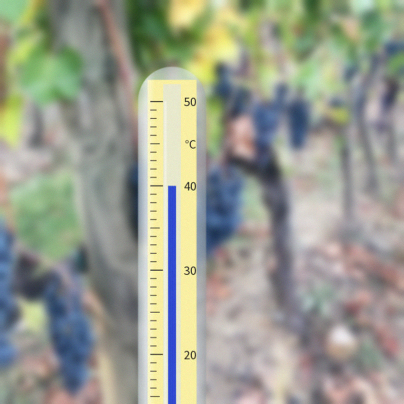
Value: 40,°C
